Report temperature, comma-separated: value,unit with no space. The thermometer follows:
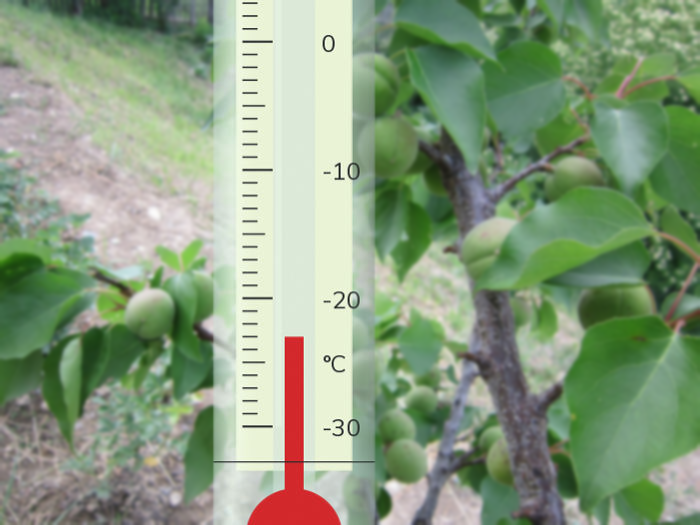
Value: -23,°C
